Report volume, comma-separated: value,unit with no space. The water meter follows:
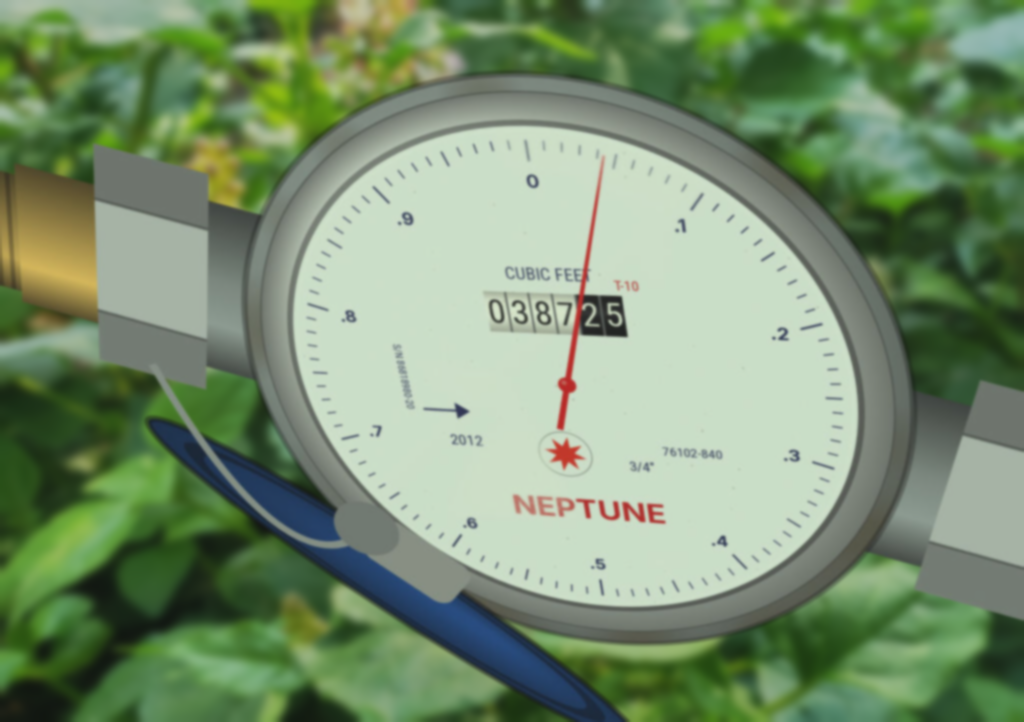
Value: 38725.04,ft³
